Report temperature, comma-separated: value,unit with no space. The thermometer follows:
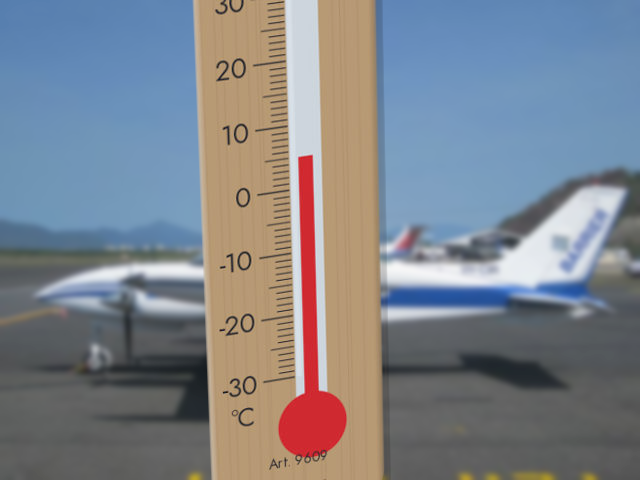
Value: 5,°C
